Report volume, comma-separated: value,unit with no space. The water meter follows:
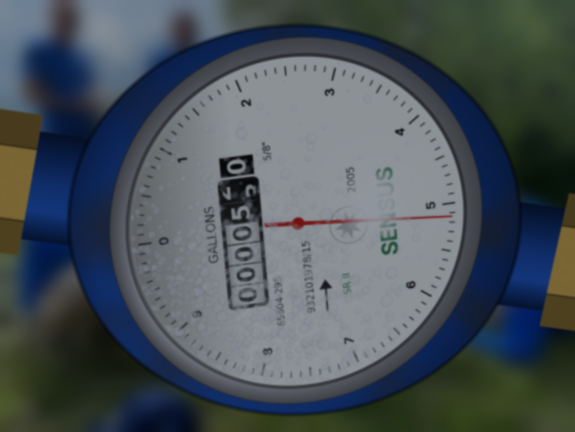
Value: 525.1,gal
